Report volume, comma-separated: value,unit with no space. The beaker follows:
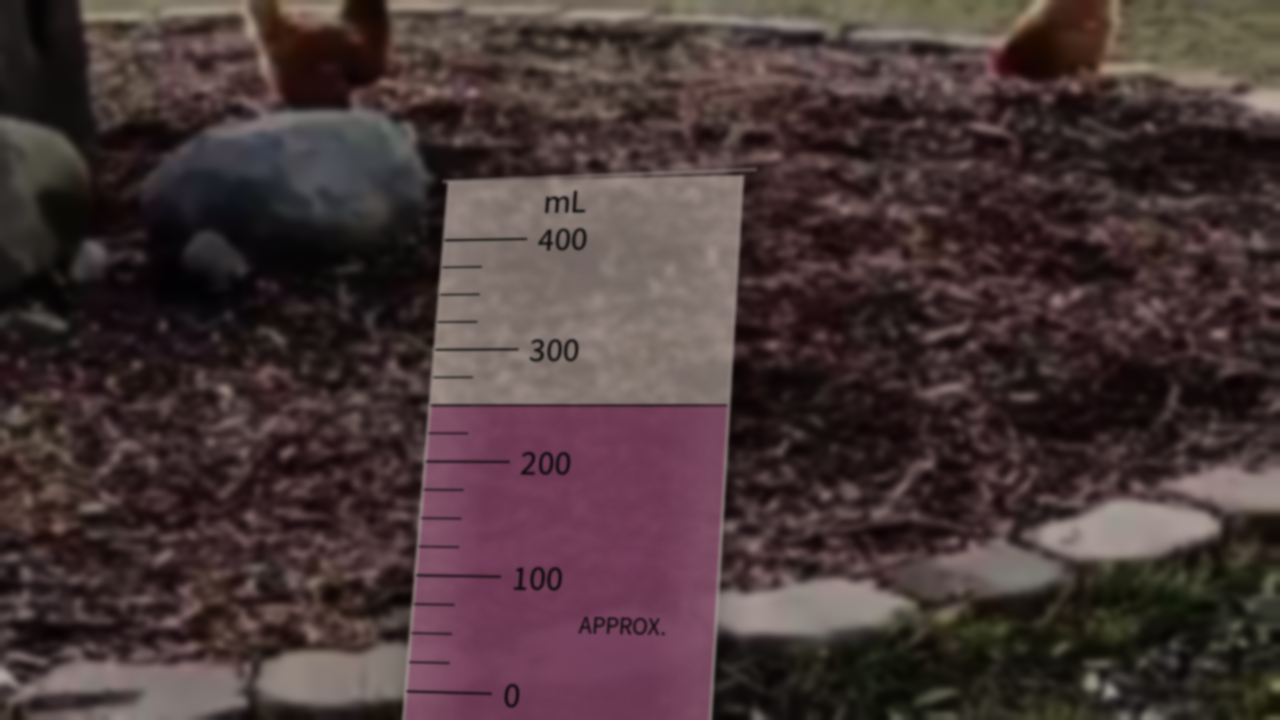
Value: 250,mL
